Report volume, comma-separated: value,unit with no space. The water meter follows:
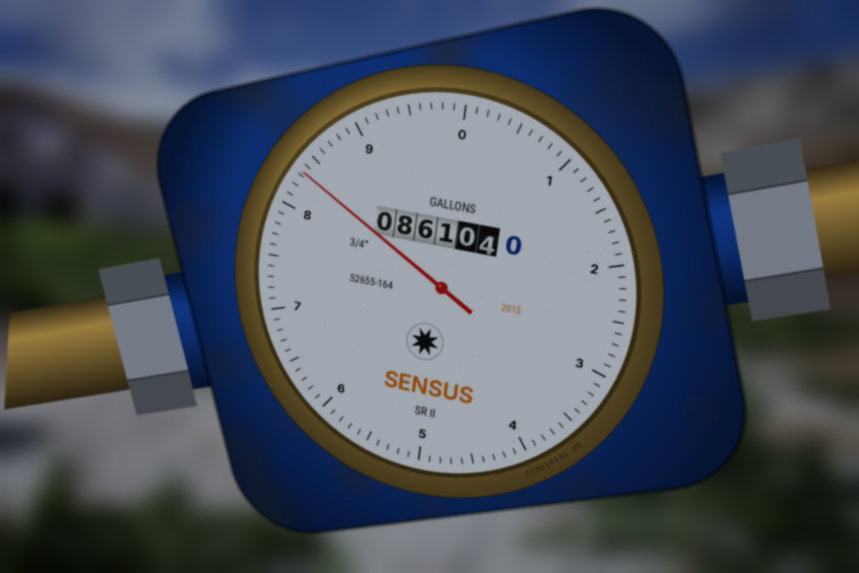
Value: 861038.3,gal
